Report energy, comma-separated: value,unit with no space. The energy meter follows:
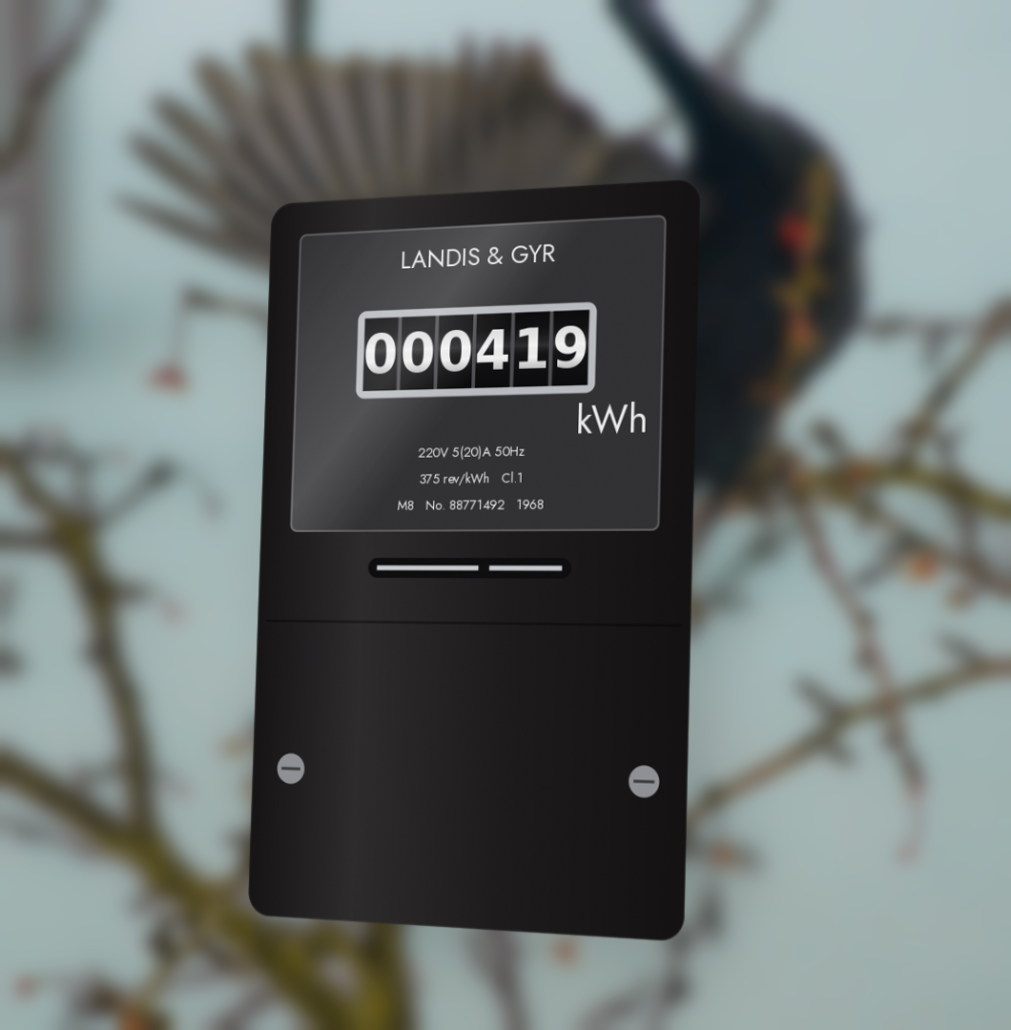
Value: 419,kWh
